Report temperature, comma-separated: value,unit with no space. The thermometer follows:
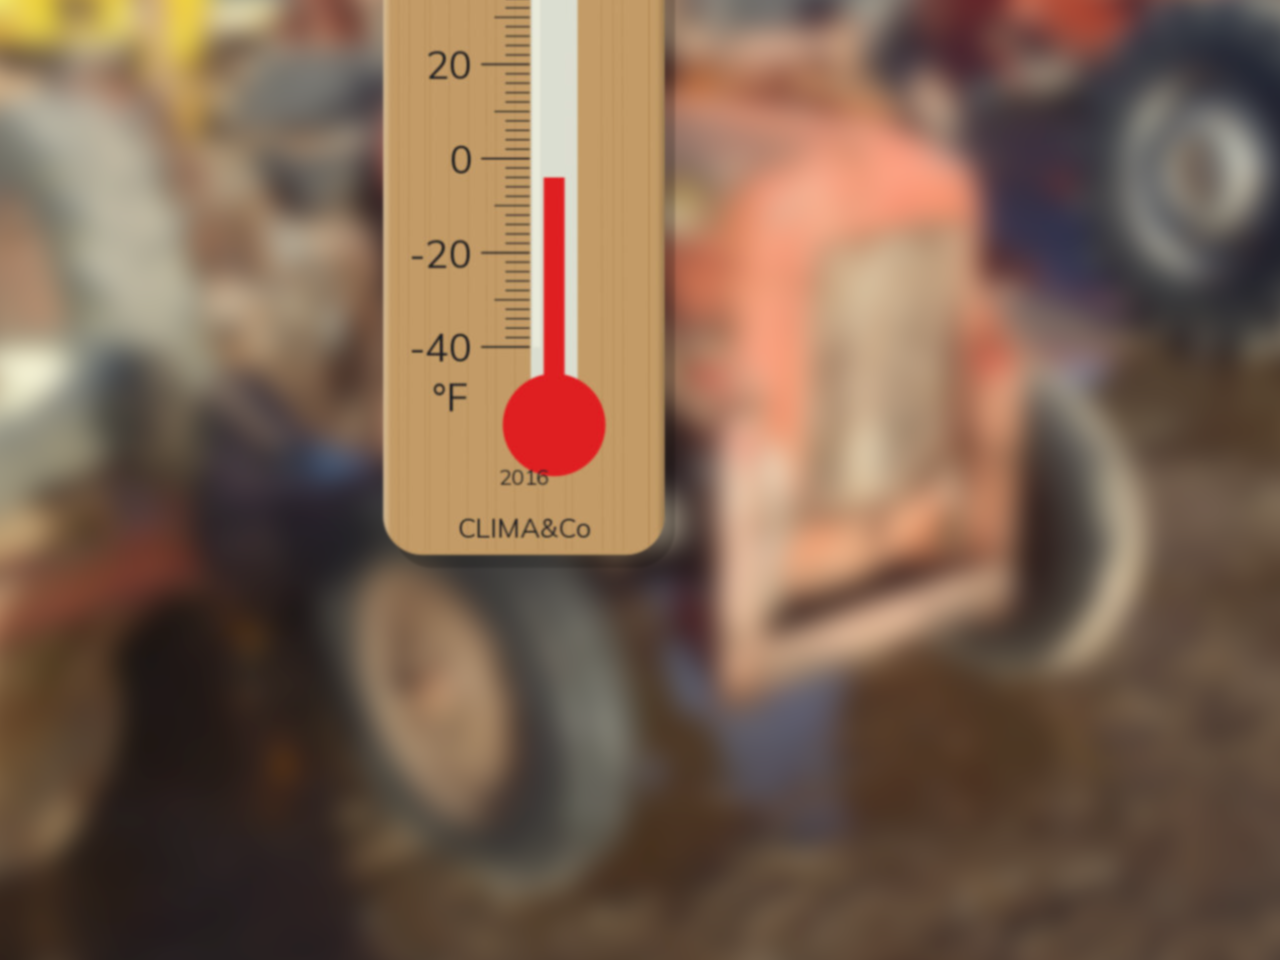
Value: -4,°F
